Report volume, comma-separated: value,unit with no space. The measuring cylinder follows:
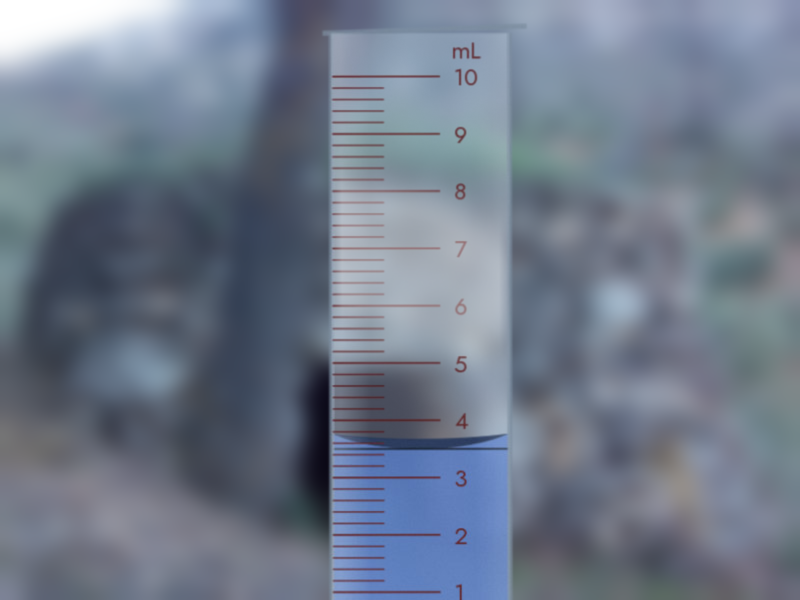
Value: 3.5,mL
